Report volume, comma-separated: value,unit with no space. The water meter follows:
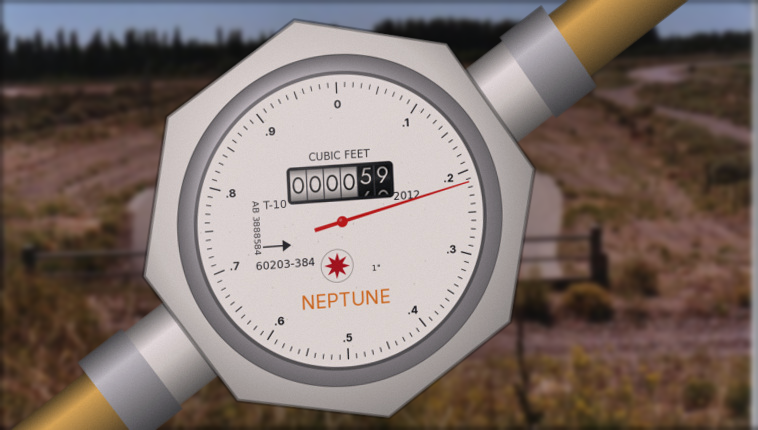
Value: 59.21,ft³
